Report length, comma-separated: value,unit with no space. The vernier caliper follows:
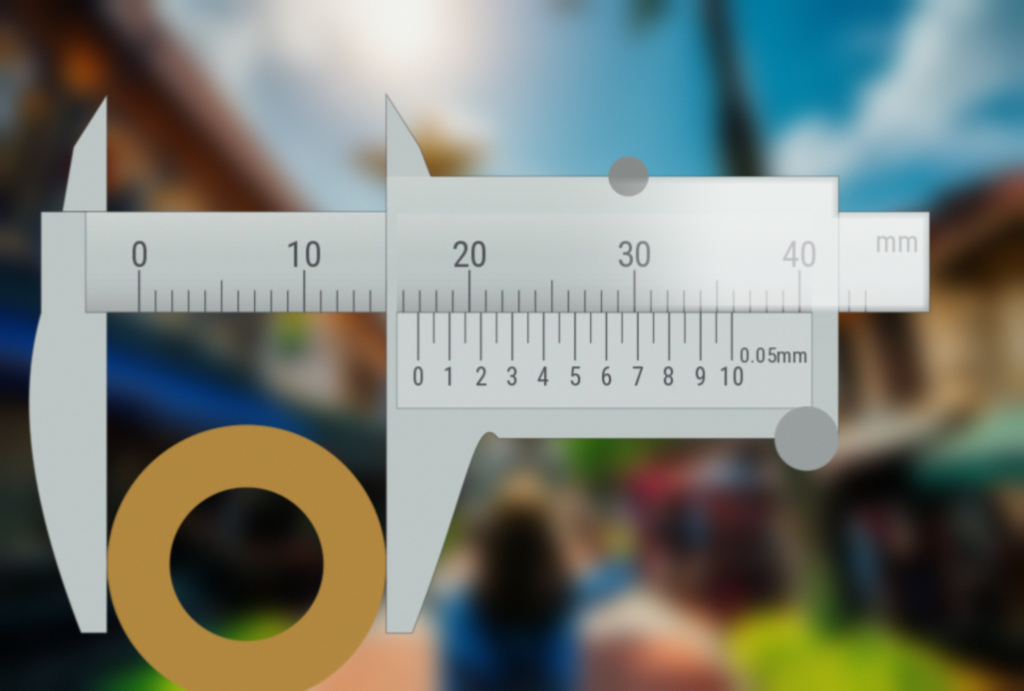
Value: 16.9,mm
